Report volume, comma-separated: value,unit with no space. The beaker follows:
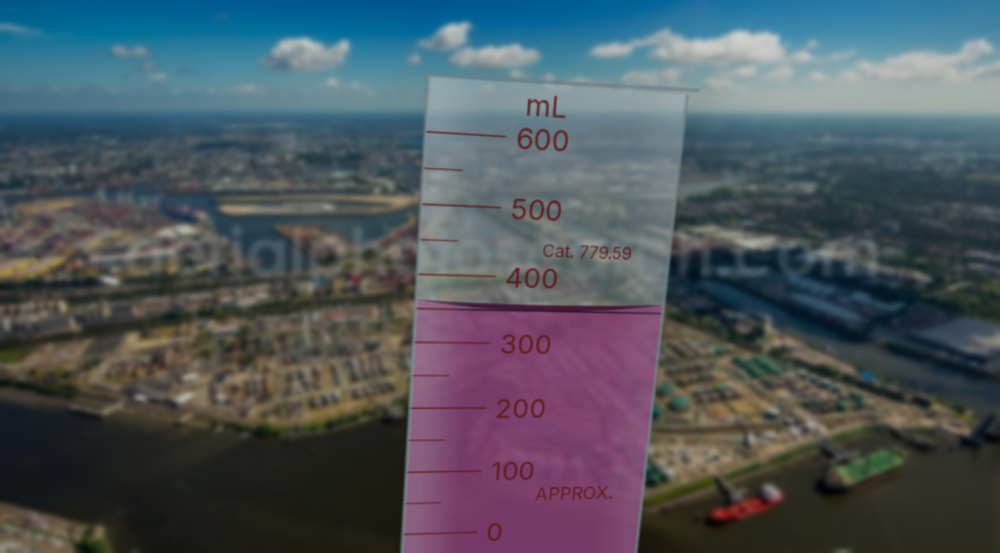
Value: 350,mL
